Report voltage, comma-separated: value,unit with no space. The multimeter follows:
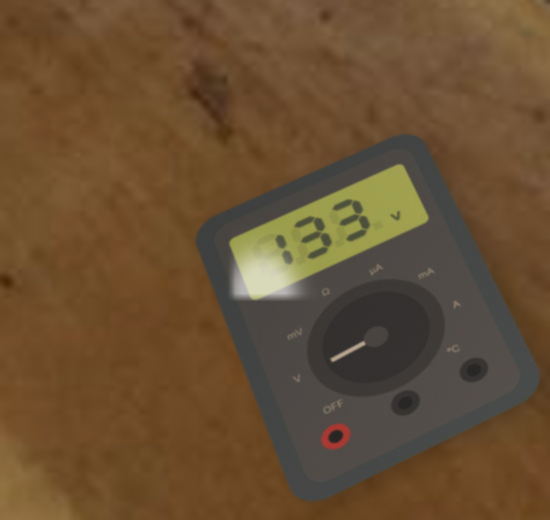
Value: 133,V
